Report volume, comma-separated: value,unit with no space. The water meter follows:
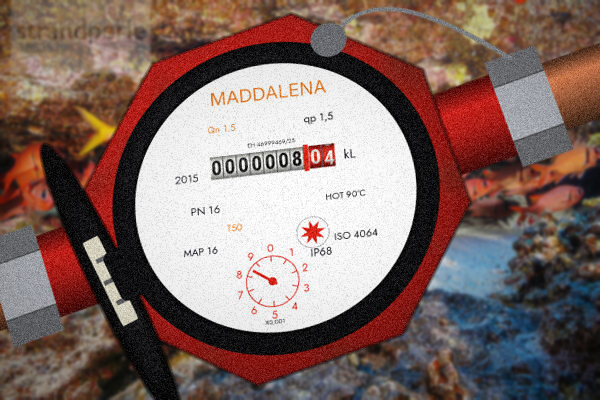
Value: 8.038,kL
